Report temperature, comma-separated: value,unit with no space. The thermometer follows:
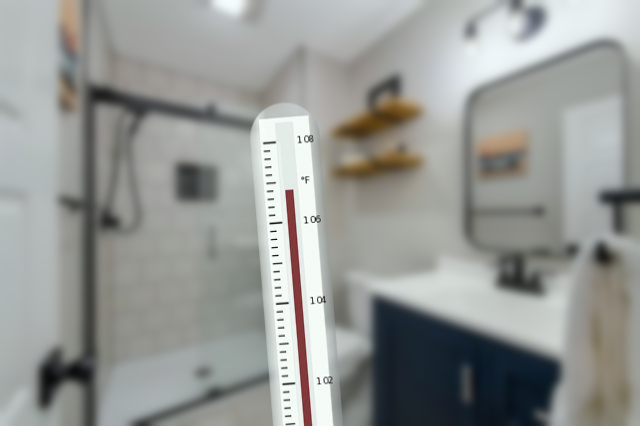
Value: 106.8,°F
